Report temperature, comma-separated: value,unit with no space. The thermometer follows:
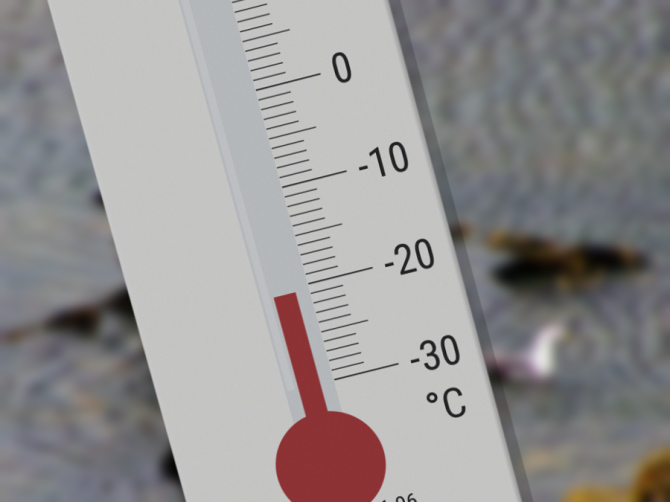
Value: -20.5,°C
